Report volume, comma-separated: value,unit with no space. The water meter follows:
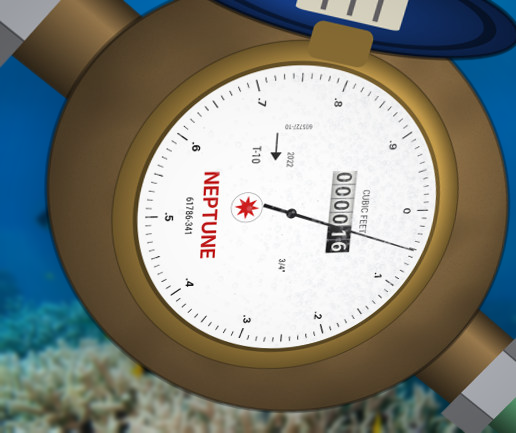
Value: 16.05,ft³
